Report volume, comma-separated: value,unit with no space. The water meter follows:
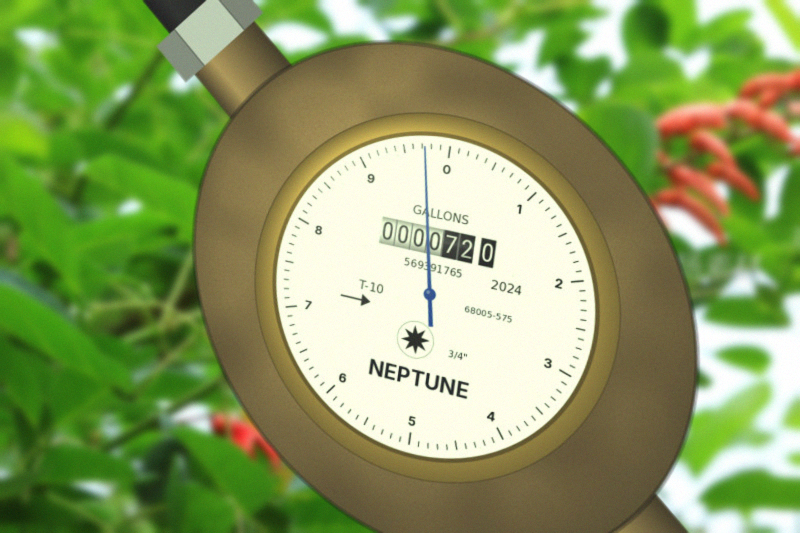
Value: 719.7,gal
